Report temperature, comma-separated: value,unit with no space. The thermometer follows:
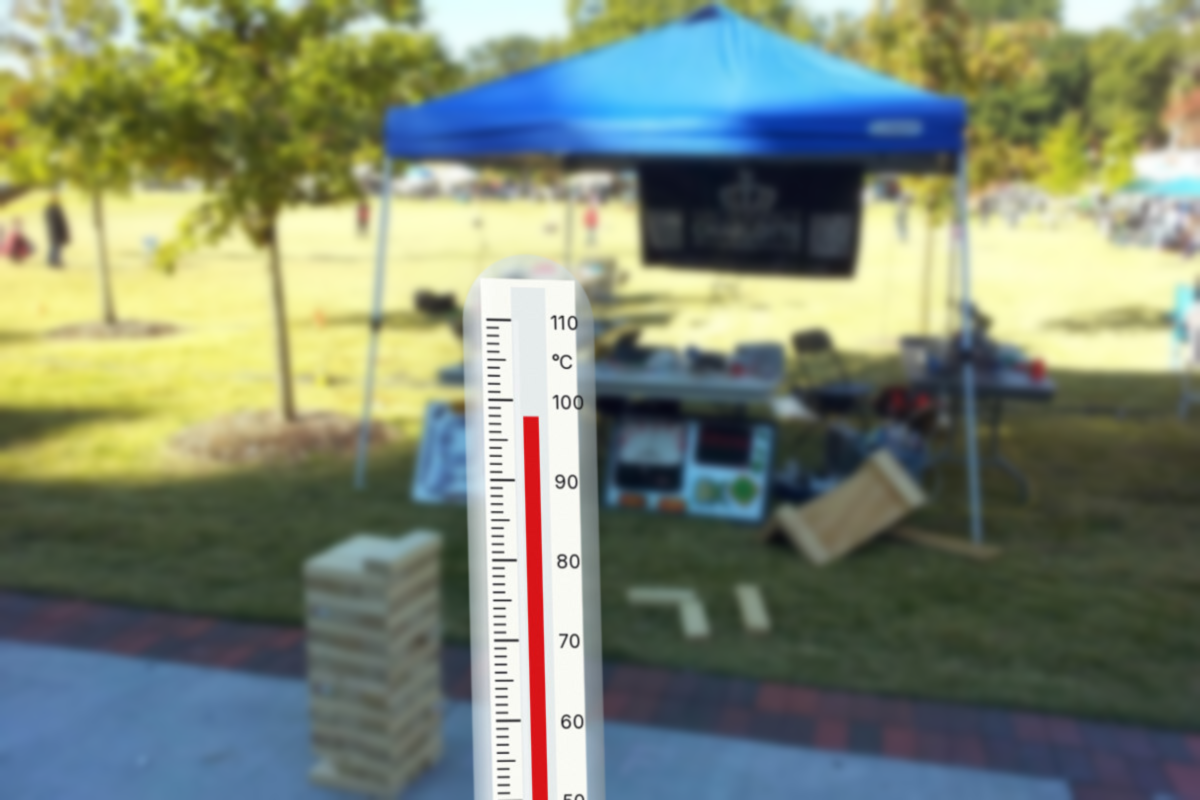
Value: 98,°C
